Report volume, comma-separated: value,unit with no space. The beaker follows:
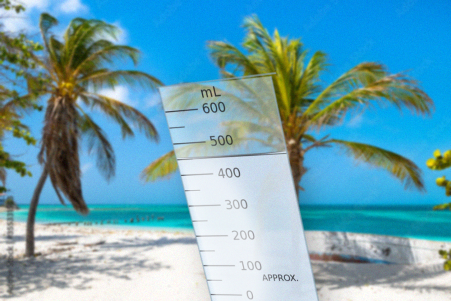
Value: 450,mL
